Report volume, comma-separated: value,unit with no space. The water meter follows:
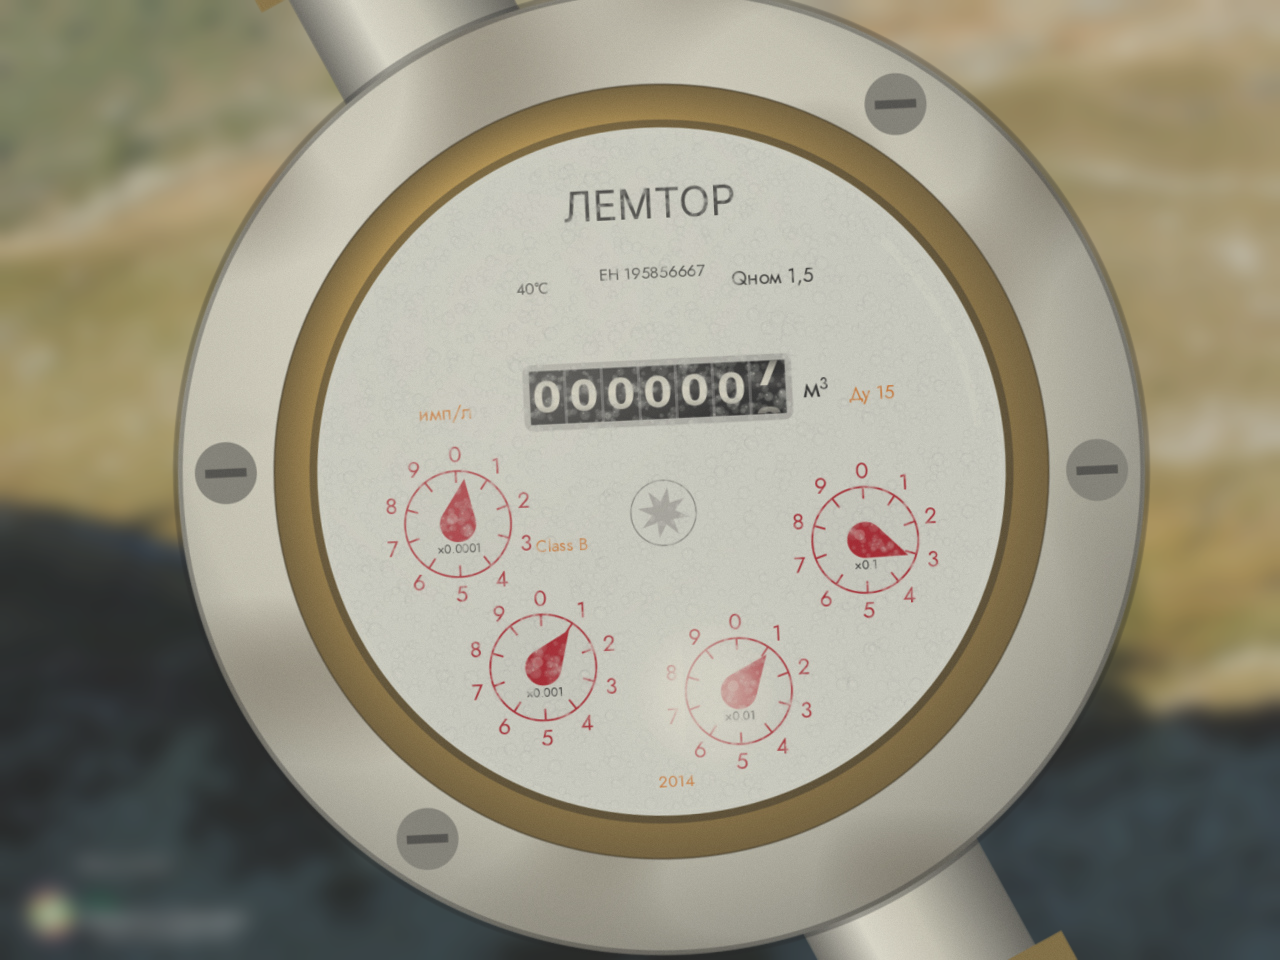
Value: 7.3110,m³
